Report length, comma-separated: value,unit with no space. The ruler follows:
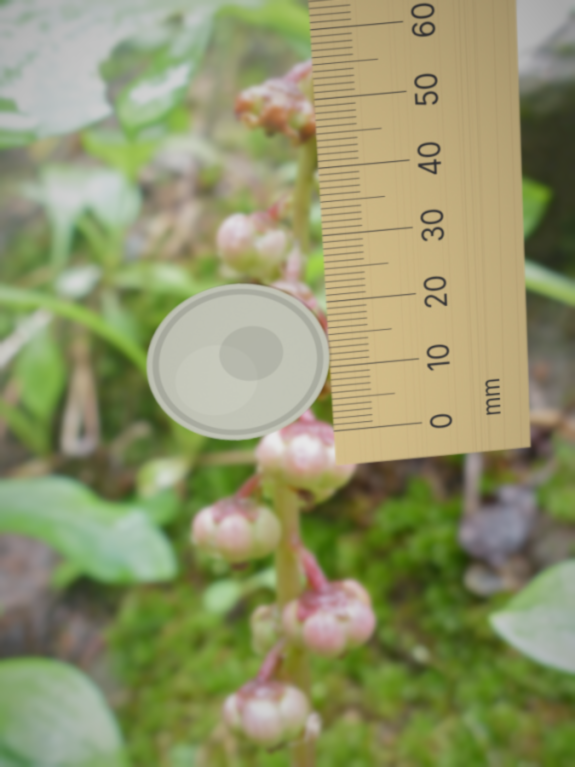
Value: 24,mm
